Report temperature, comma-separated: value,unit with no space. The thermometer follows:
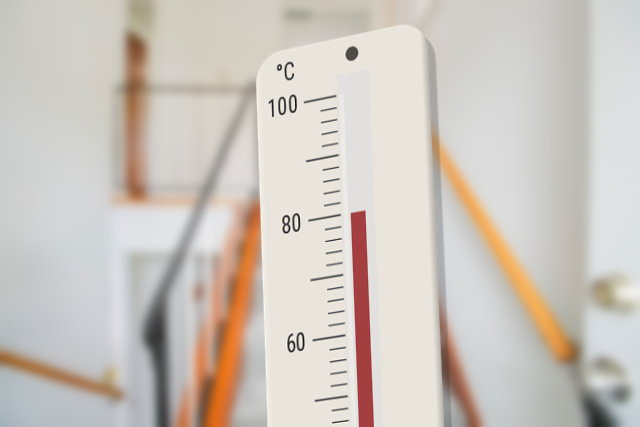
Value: 80,°C
